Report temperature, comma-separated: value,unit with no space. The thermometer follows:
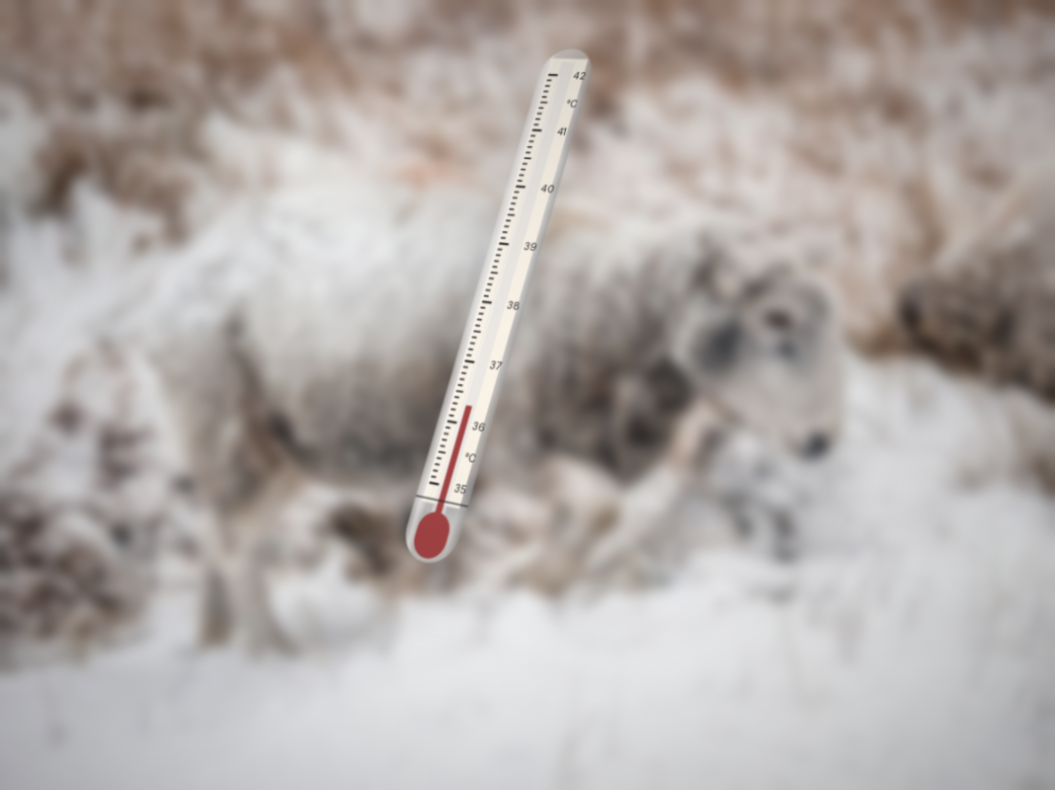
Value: 36.3,°C
